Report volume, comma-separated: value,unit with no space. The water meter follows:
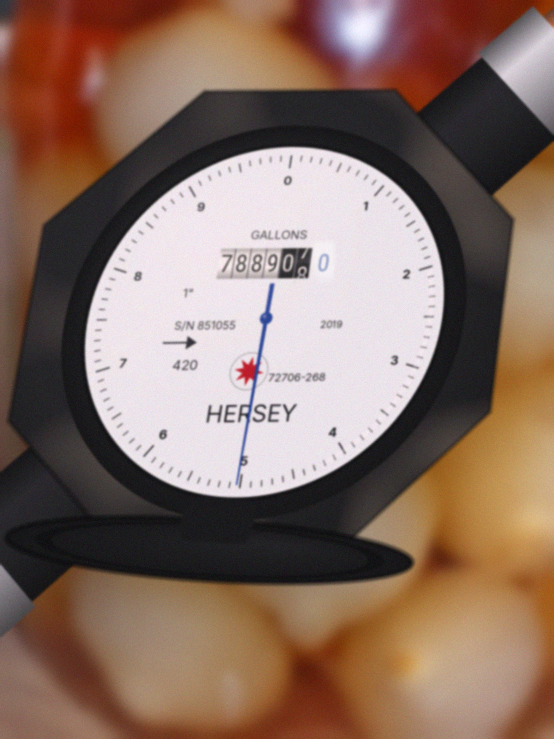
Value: 7889075.0,gal
